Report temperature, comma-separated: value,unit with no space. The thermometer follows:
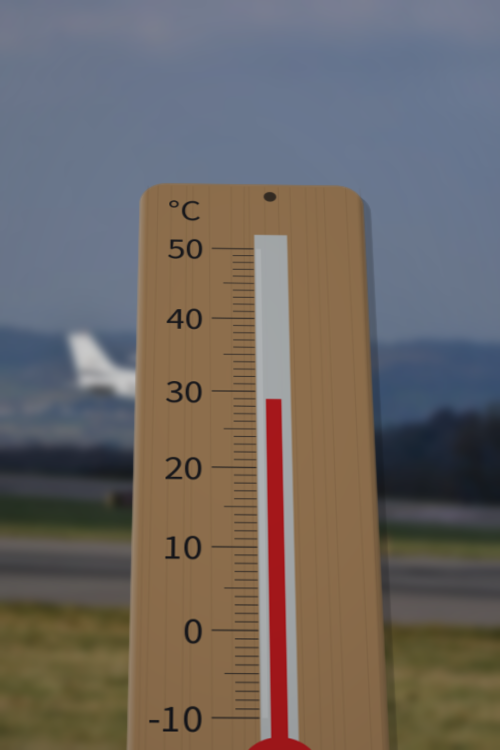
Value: 29,°C
